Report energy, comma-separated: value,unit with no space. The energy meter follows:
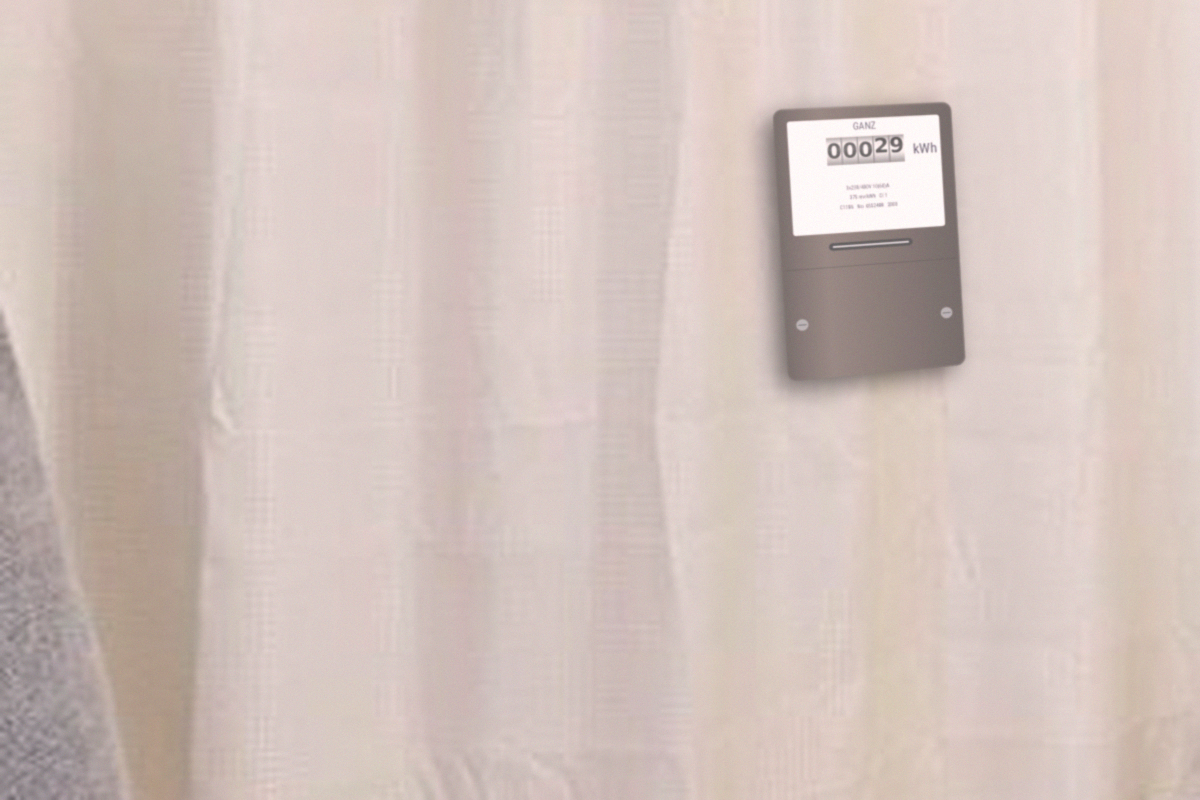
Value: 29,kWh
